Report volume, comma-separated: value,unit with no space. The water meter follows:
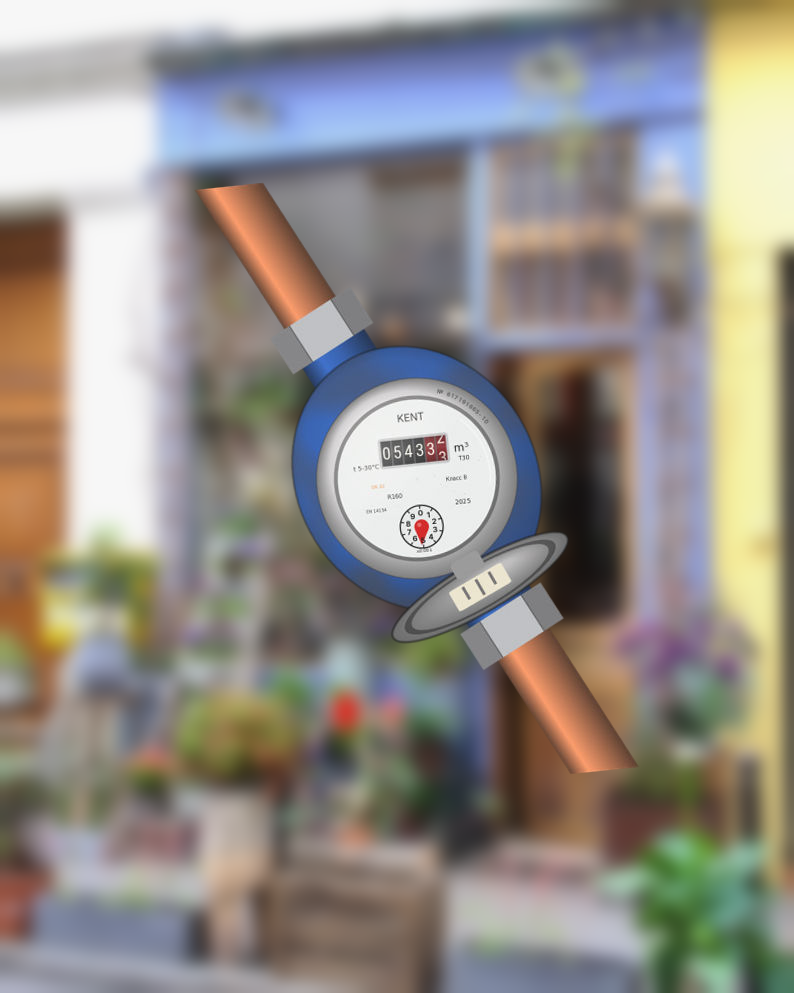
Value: 543.325,m³
